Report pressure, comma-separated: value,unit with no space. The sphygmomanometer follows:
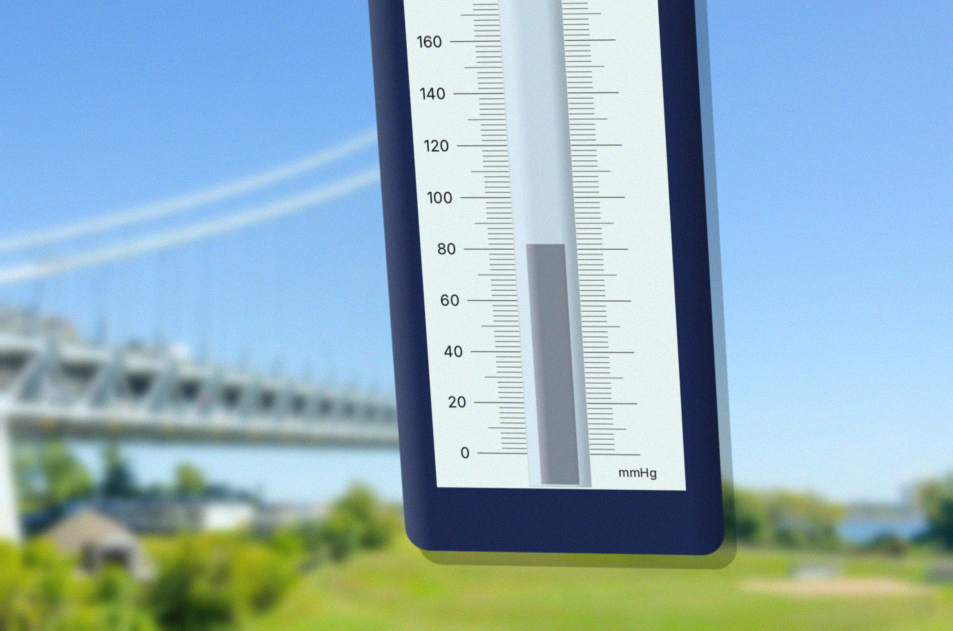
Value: 82,mmHg
